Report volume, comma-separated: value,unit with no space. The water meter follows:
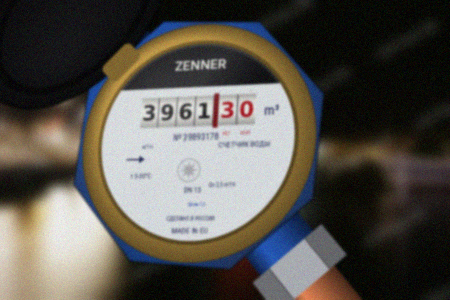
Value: 3961.30,m³
